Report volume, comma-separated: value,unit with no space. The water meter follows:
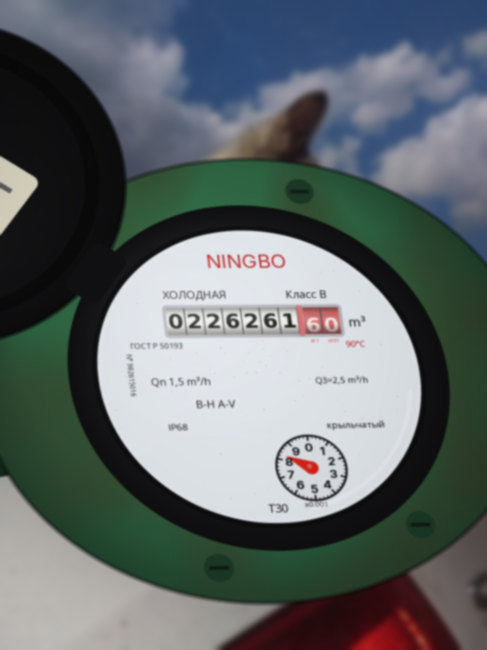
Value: 226261.598,m³
